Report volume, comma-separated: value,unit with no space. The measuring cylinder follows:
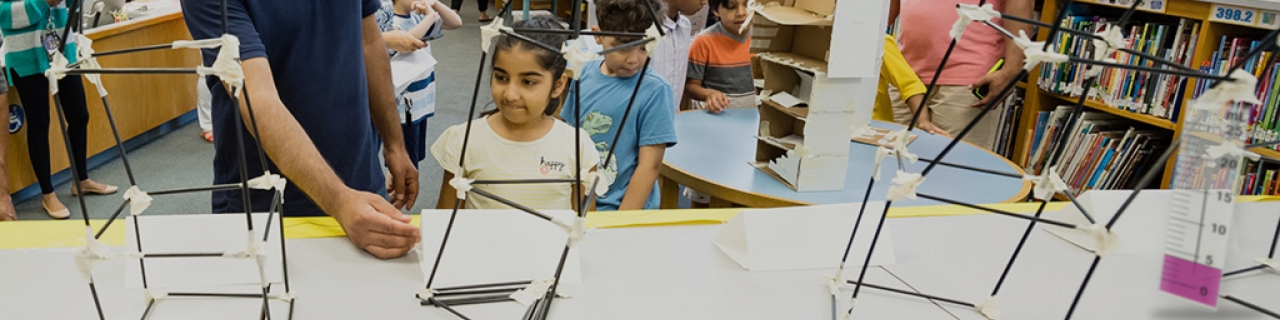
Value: 4,mL
